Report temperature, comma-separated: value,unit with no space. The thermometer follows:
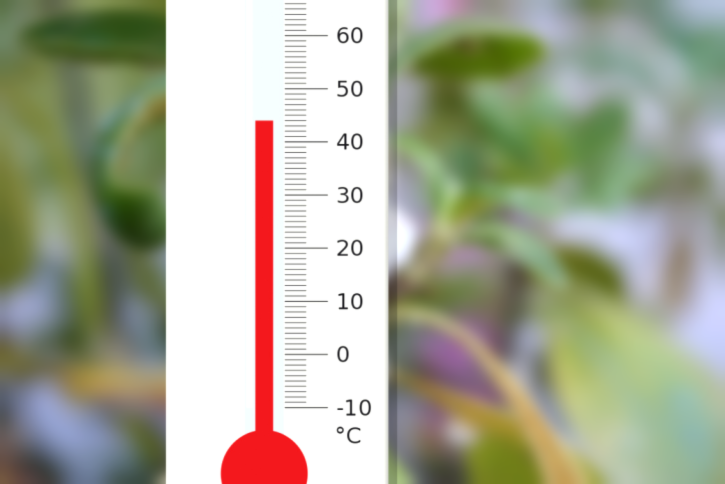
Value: 44,°C
